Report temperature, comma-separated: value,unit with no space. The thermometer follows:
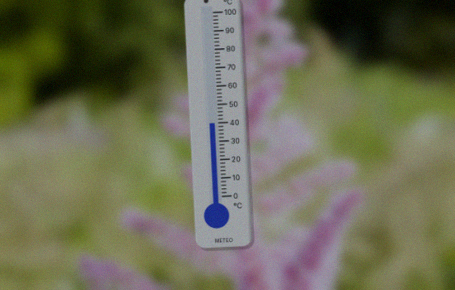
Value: 40,°C
